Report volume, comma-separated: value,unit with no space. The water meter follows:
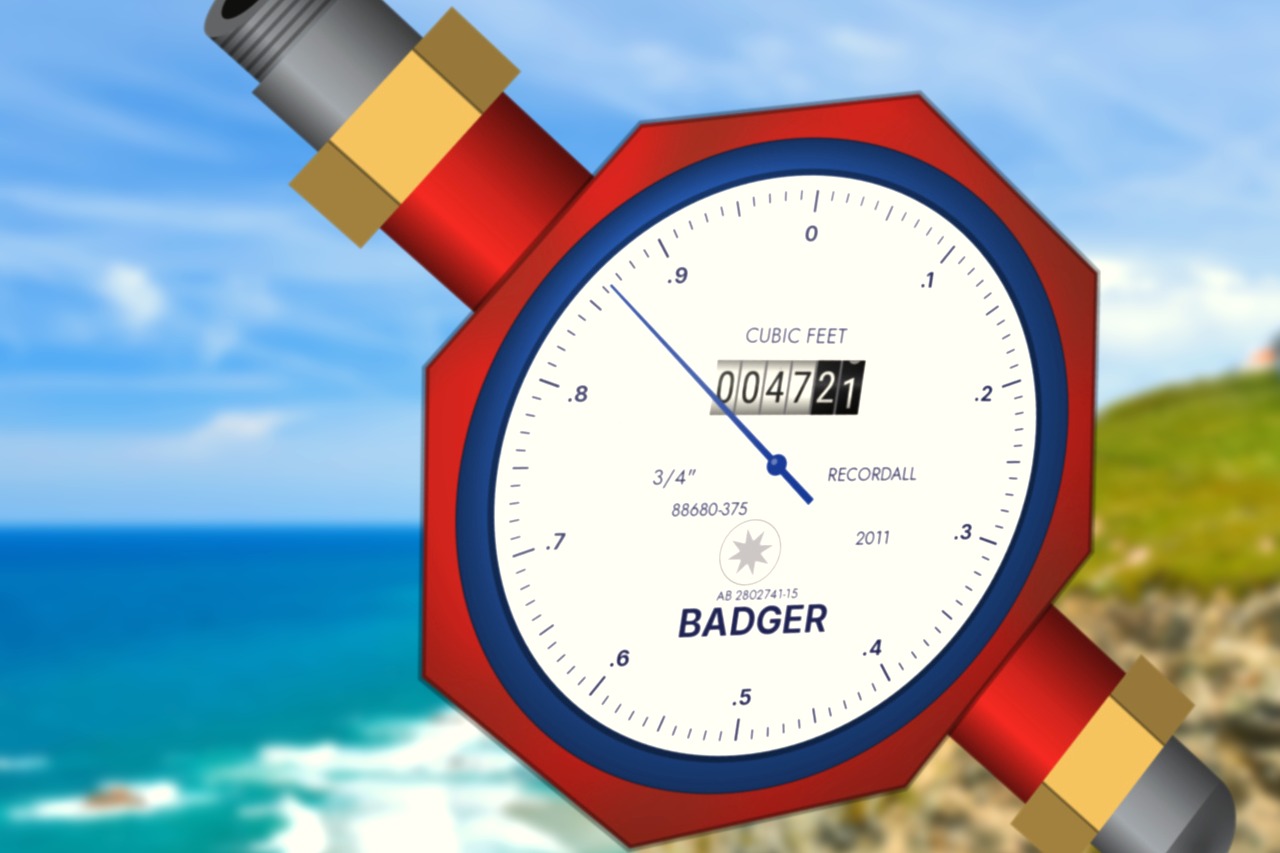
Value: 4720.86,ft³
